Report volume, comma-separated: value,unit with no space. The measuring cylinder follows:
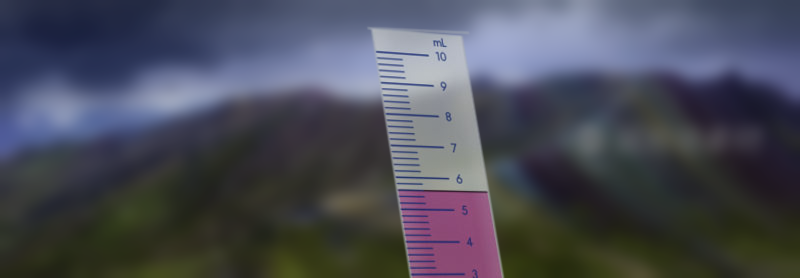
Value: 5.6,mL
